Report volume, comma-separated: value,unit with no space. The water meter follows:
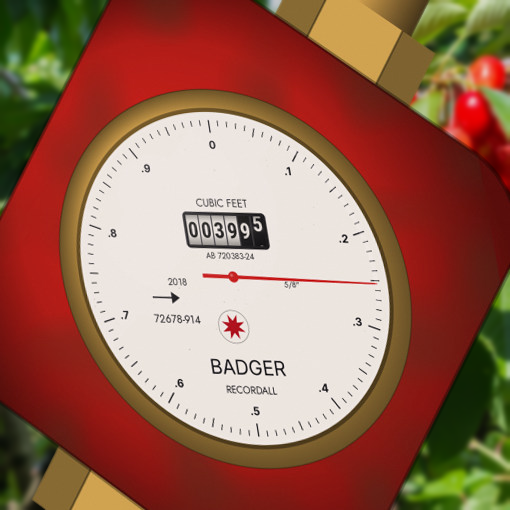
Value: 3995.25,ft³
